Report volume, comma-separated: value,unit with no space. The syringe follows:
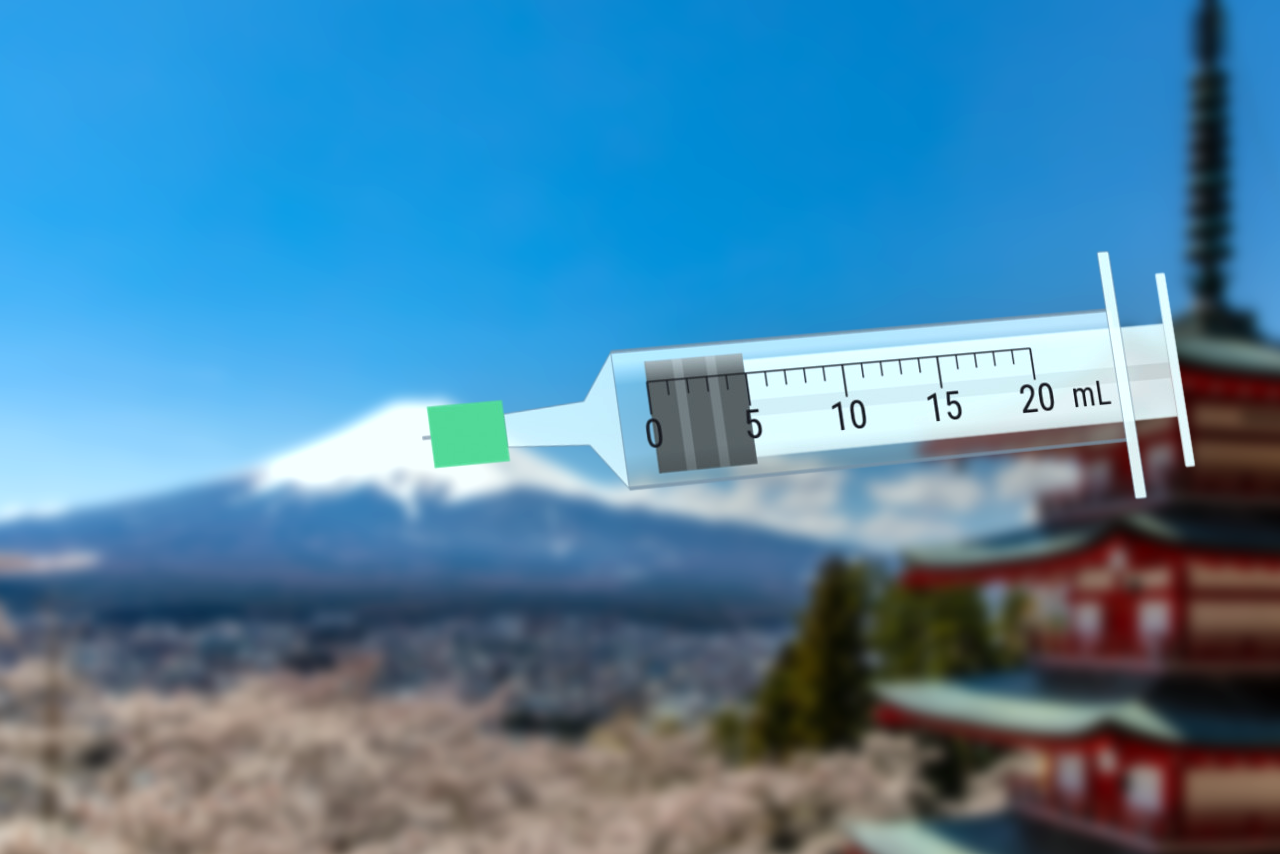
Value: 0,mL
